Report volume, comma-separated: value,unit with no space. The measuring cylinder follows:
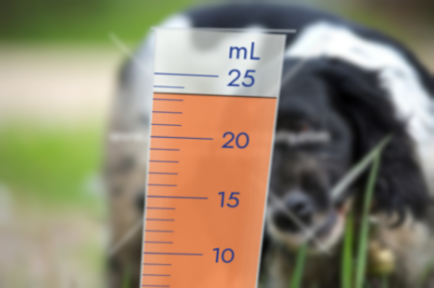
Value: 23.5,mL
